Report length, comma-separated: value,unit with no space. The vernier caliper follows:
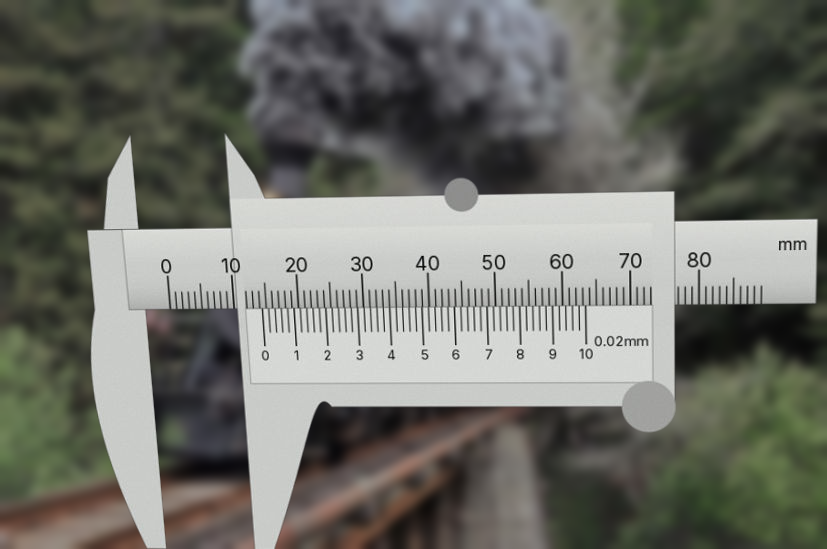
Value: 14.4,mm
